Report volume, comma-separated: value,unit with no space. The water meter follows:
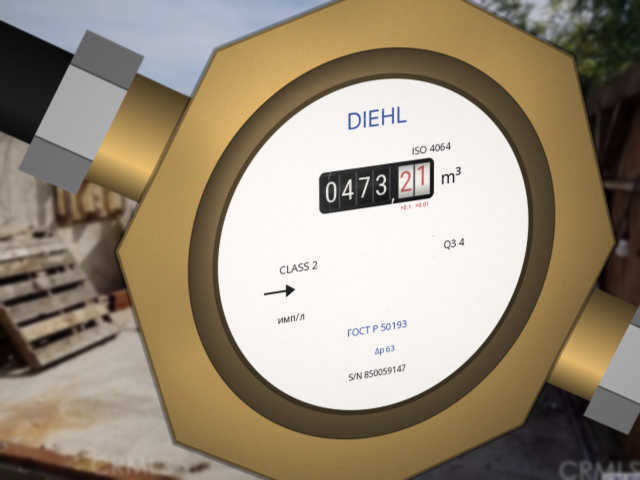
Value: 473.21,m³
